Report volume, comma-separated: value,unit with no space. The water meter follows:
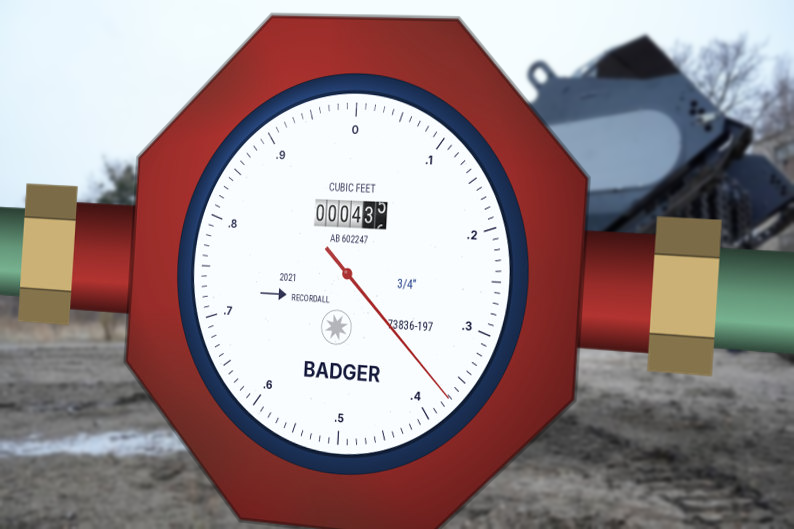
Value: 435.37,ft³
